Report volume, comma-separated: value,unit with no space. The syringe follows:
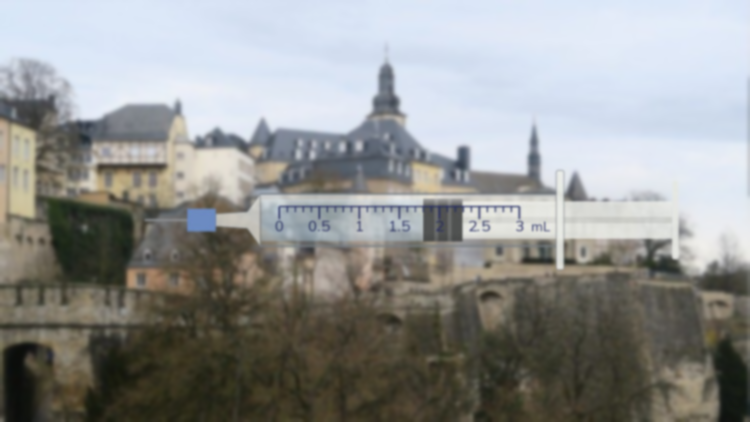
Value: 1.8,mL
